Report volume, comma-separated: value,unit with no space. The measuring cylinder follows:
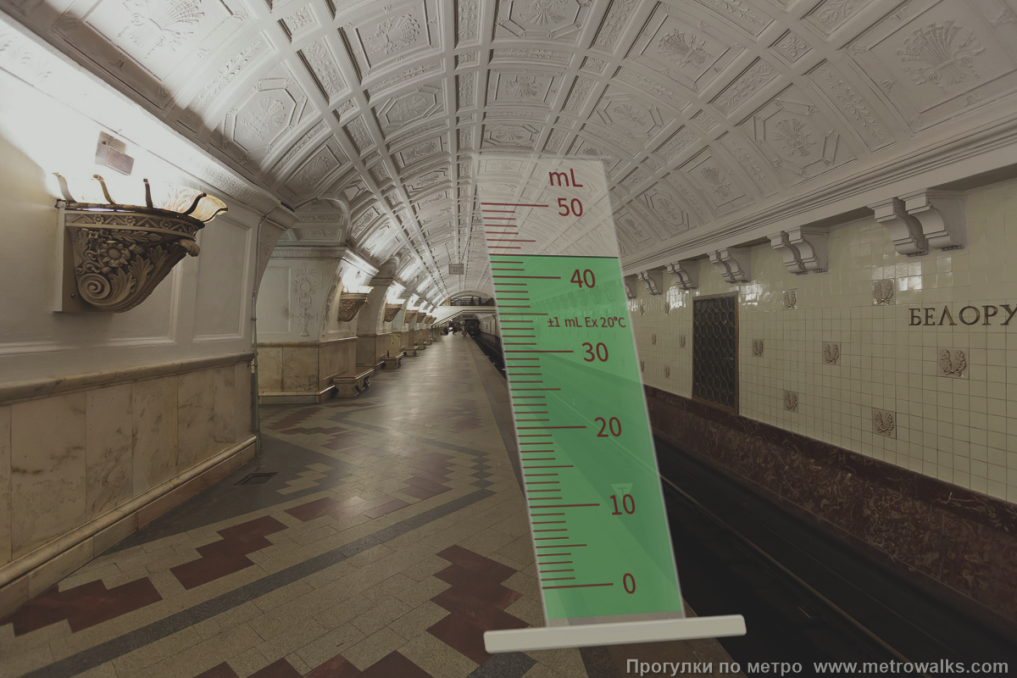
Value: 43,mL
